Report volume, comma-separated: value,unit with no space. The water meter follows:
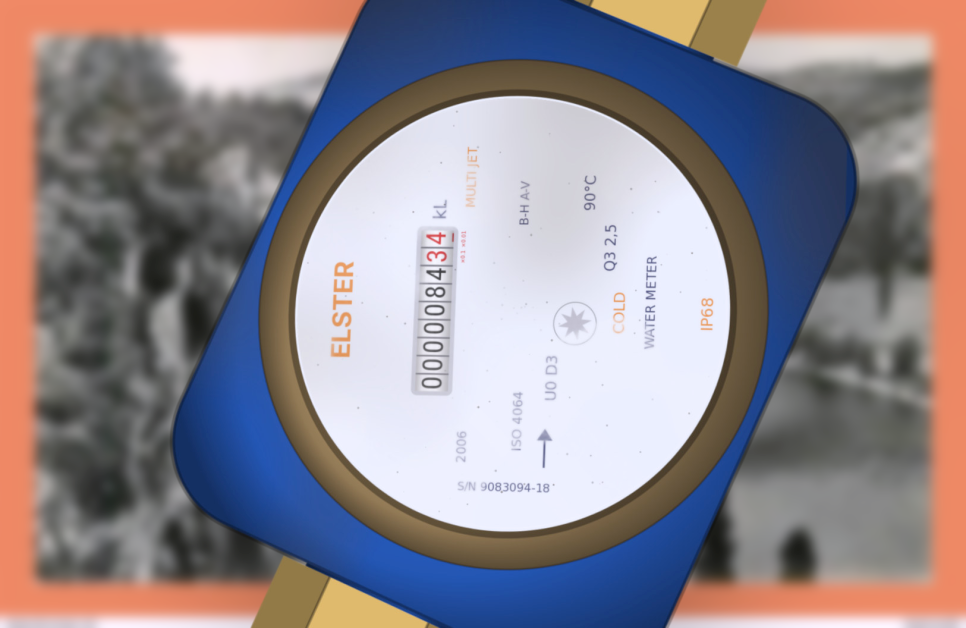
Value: 84.34,kL
